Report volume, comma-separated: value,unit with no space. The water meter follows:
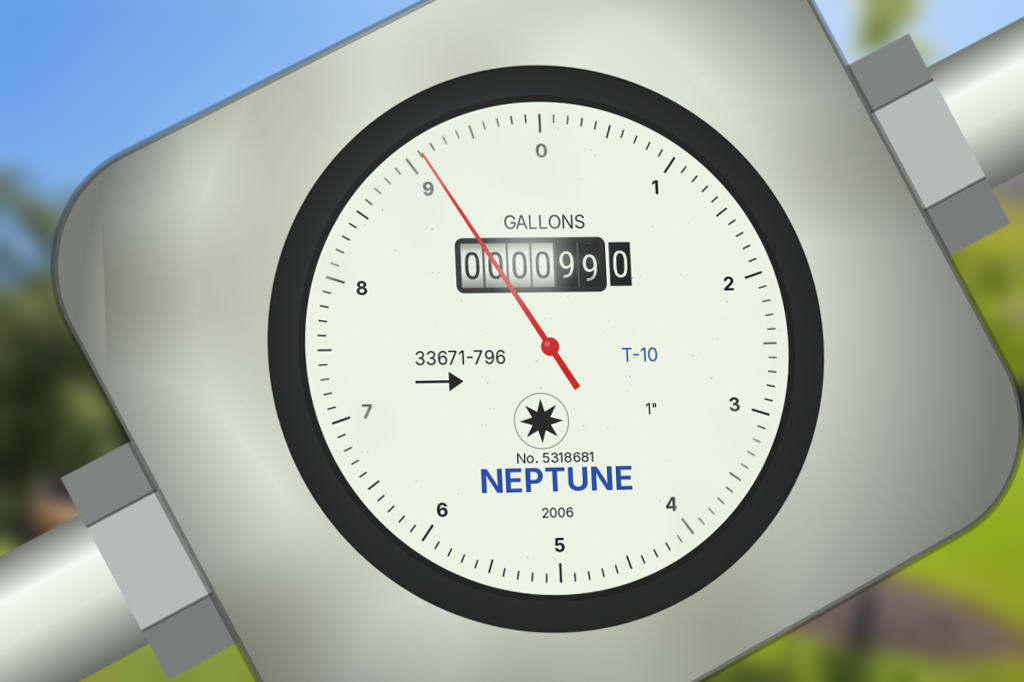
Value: 989.1,gal
